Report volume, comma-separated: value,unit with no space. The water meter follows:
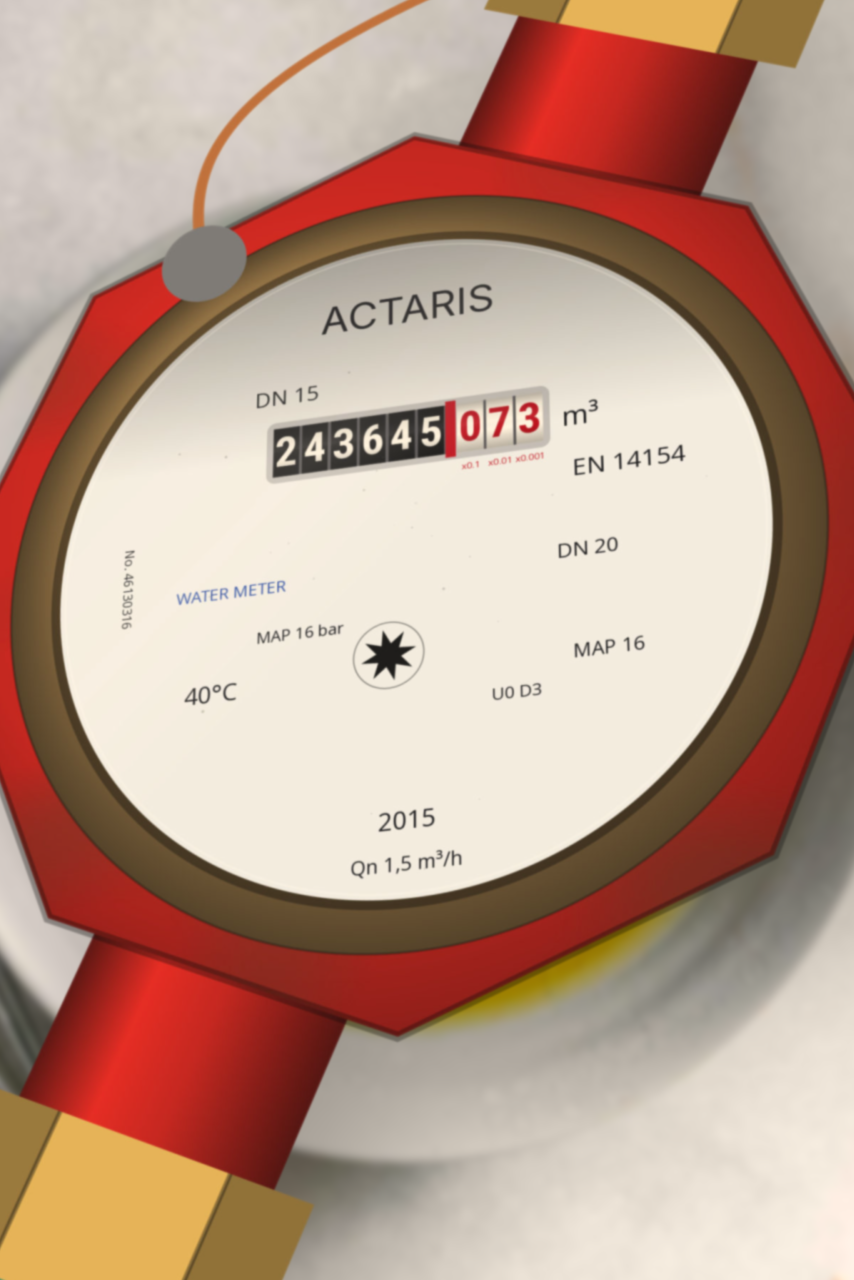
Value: 243645.073,m³
